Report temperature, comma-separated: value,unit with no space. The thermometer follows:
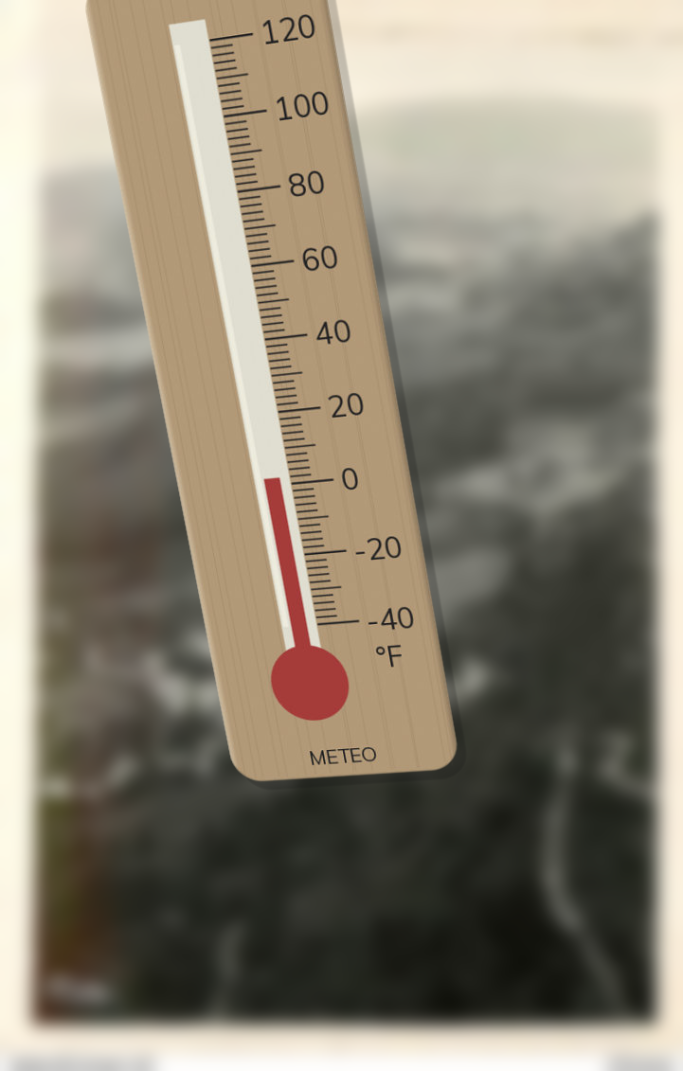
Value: 2,°F
